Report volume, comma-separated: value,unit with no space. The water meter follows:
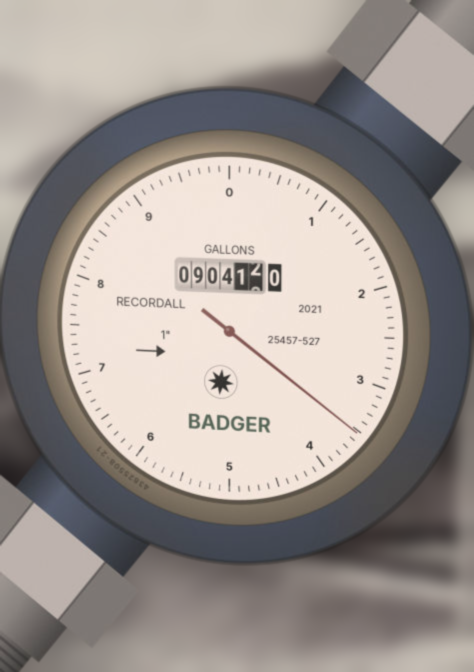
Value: 904123.5,gal
